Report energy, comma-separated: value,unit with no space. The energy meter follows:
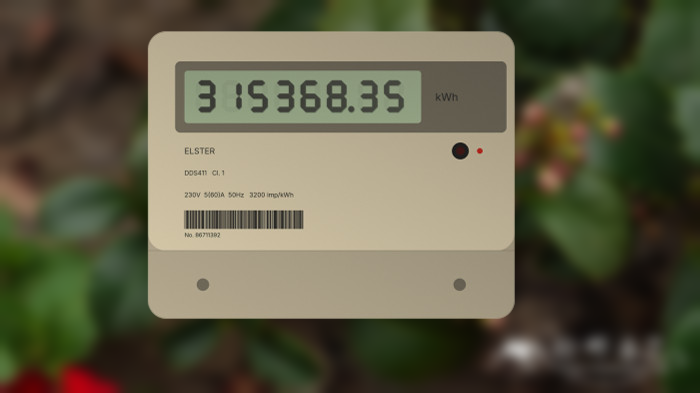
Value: 315368.35,kWh
